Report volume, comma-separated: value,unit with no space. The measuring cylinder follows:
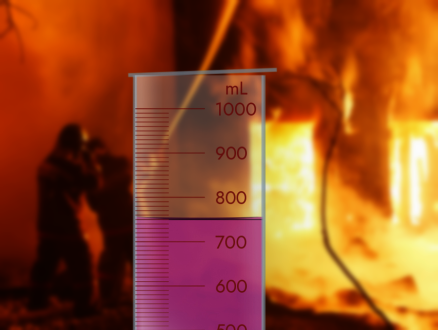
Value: 750,mL
